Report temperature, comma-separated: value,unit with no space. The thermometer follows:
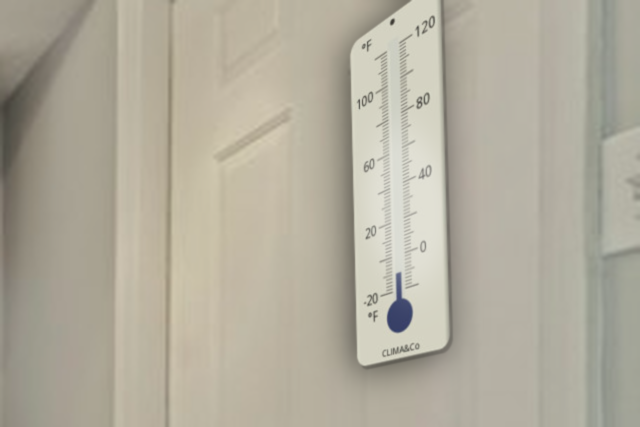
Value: -10,°F
